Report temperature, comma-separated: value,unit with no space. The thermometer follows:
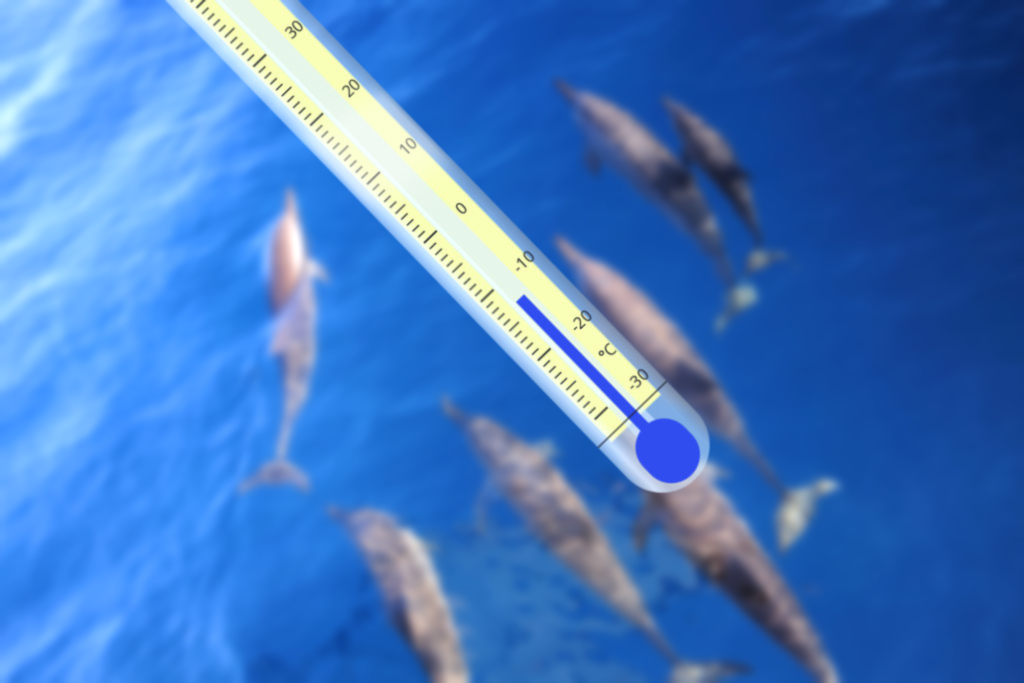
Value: -13,°C
